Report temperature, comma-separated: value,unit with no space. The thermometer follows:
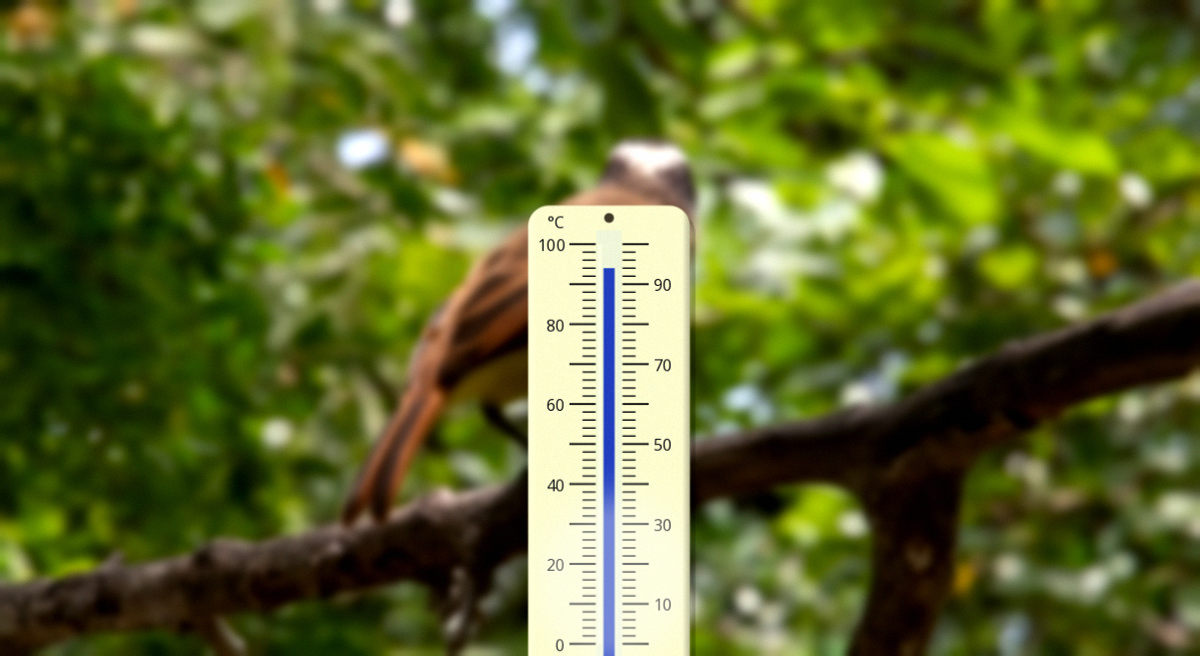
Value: 94,°C
